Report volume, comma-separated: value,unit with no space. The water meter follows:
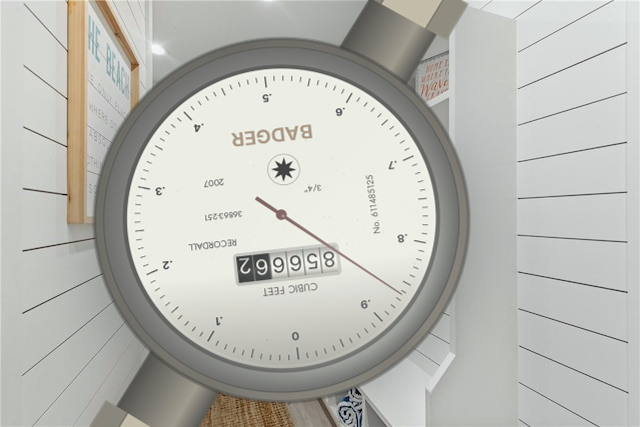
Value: 856661.86,ft³
